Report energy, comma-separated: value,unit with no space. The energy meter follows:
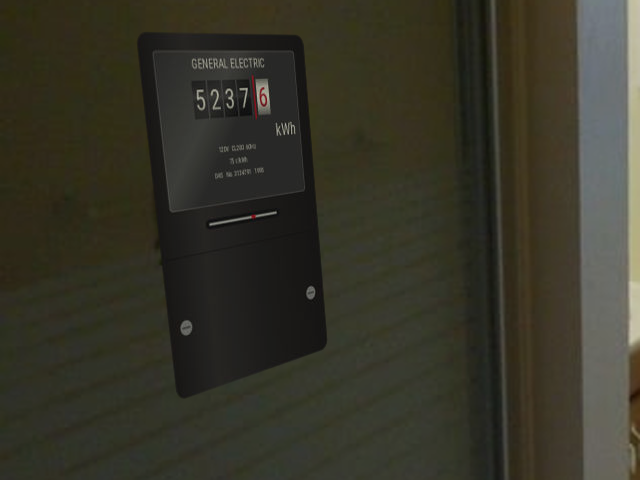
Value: 5237.6,kWh
